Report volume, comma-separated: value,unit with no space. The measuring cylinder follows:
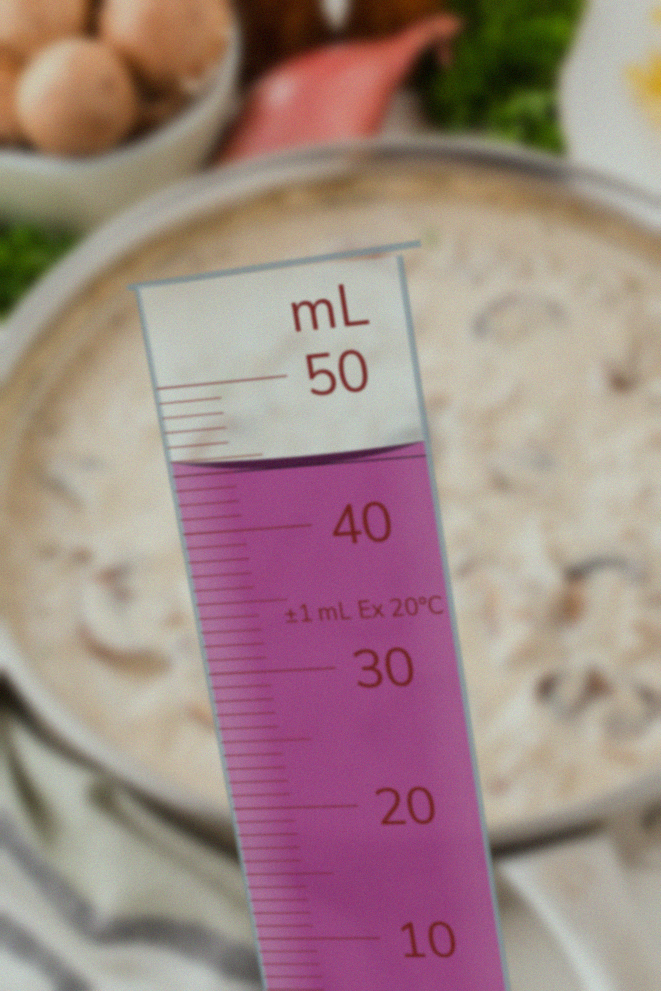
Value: 44,mL
